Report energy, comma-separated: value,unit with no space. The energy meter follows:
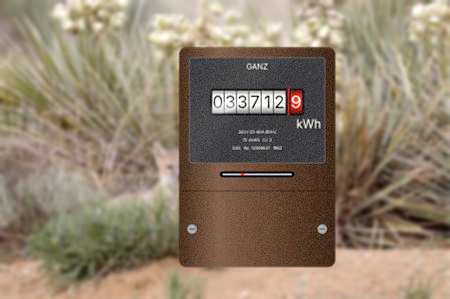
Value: 33712.9,kWh
